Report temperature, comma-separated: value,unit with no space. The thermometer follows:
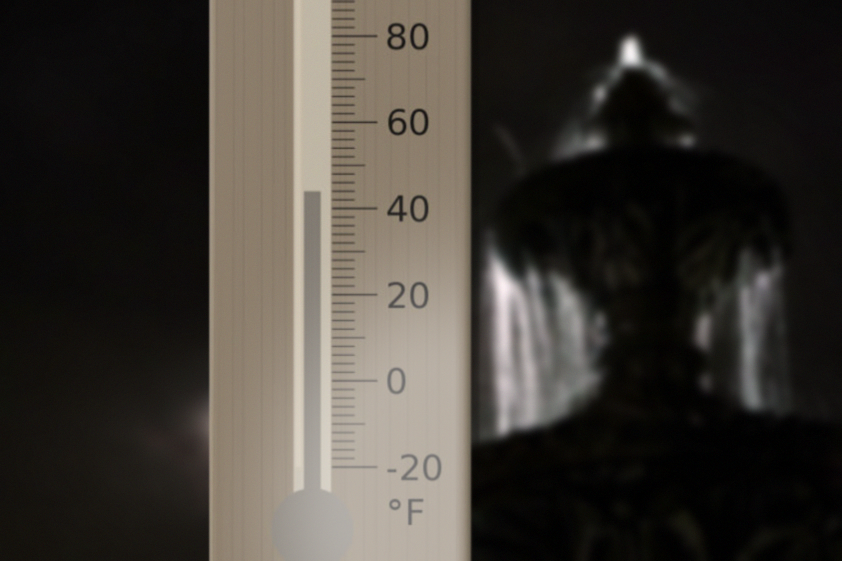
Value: 44,°F
